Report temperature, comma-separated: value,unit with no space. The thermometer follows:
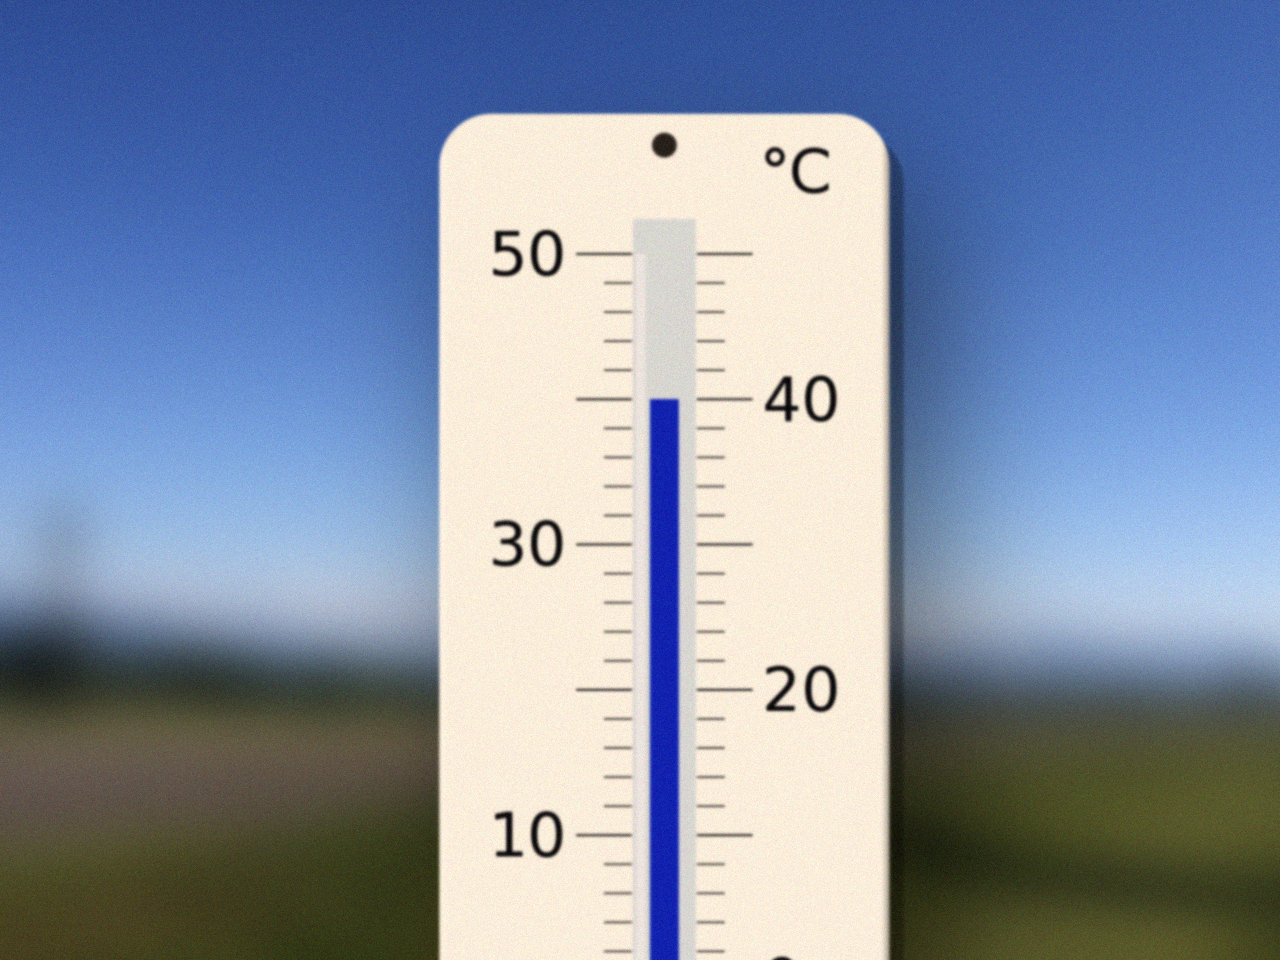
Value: 40,°C
